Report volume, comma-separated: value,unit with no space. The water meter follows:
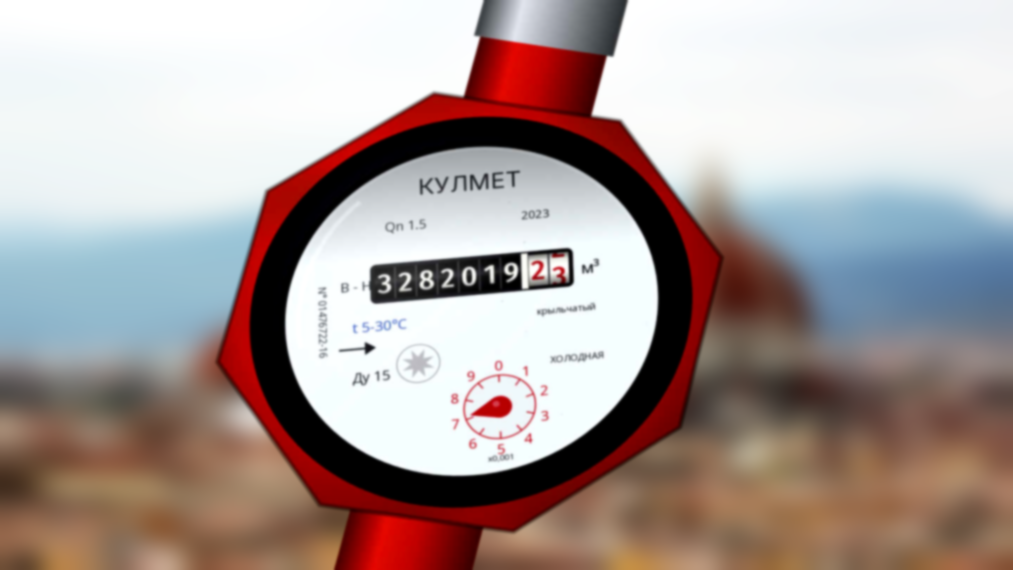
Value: 3282019.227,m³
